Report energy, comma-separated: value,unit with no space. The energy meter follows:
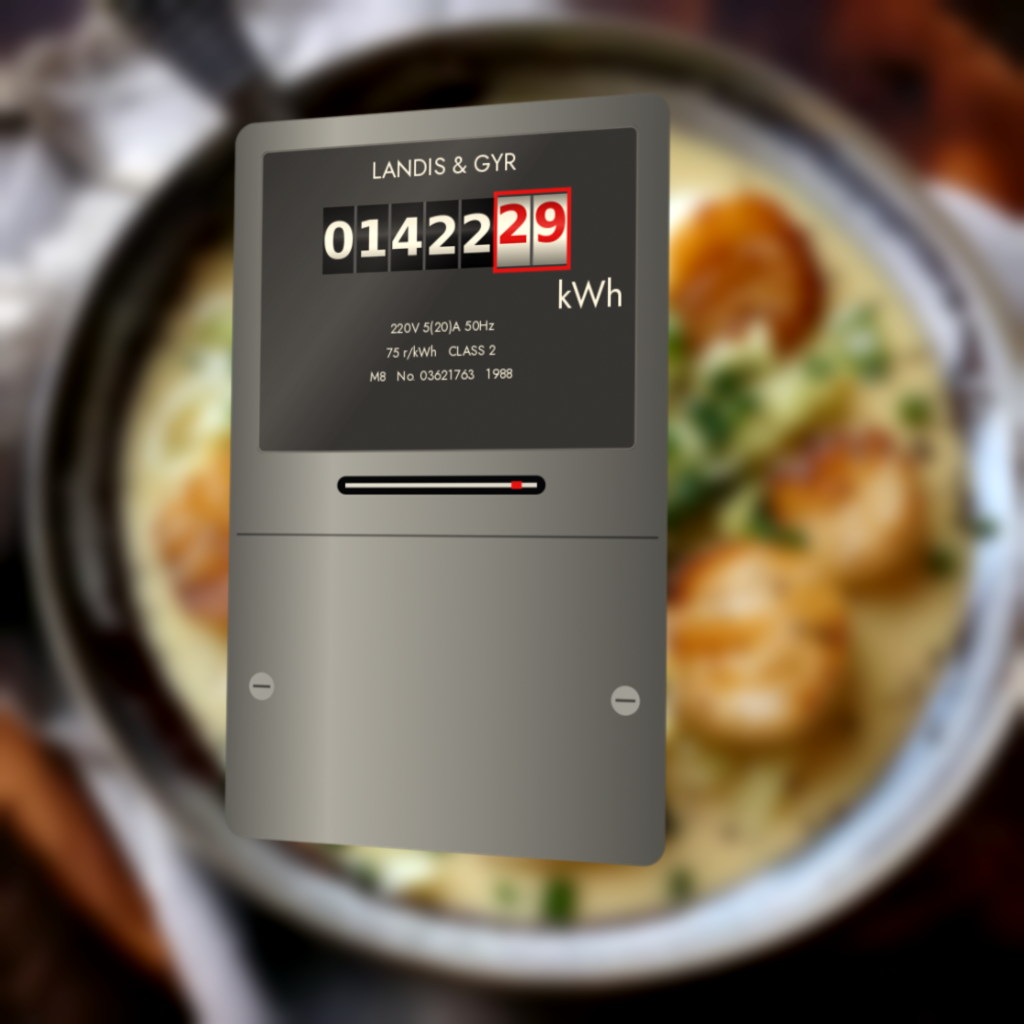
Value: 1422.29,kWh
